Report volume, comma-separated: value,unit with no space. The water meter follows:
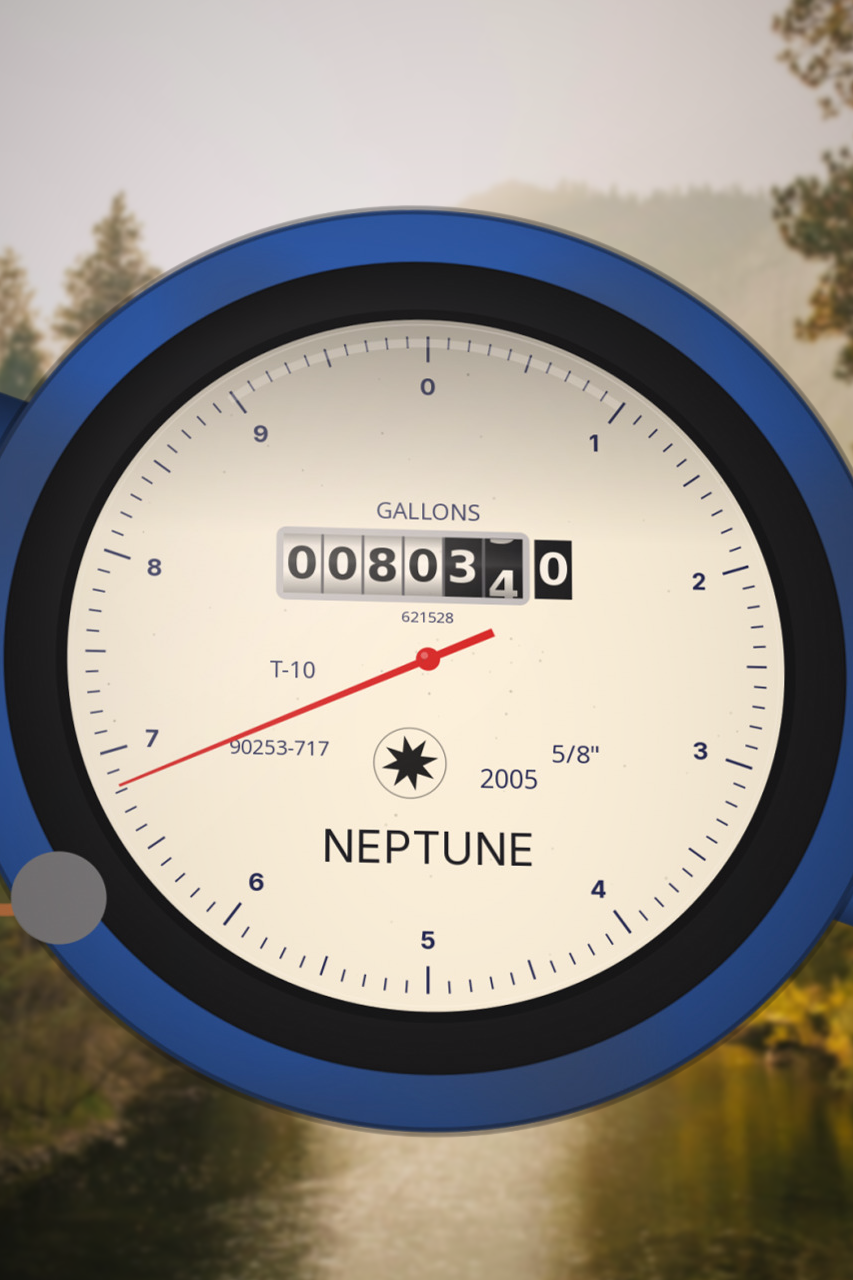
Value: 80336.8,gal
